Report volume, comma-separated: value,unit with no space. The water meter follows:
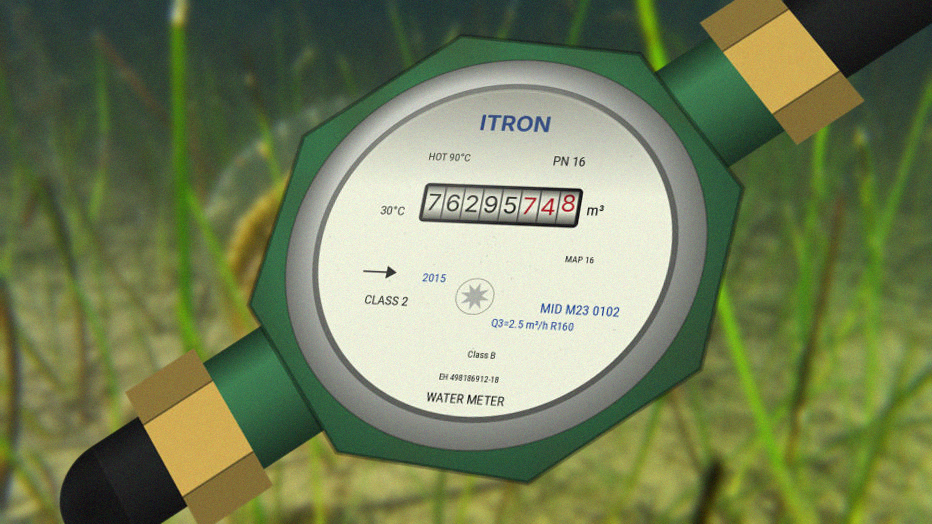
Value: 76295.748,m³
